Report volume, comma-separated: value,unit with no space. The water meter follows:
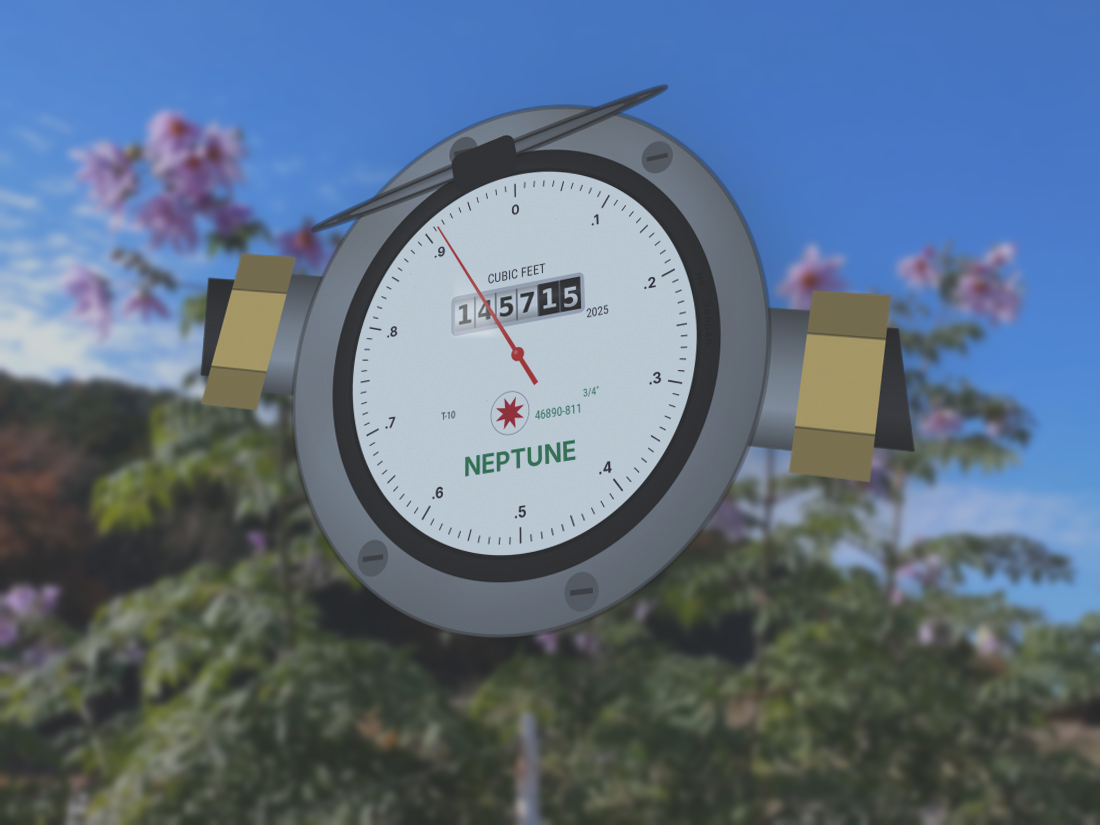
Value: 145714.91,ft³
